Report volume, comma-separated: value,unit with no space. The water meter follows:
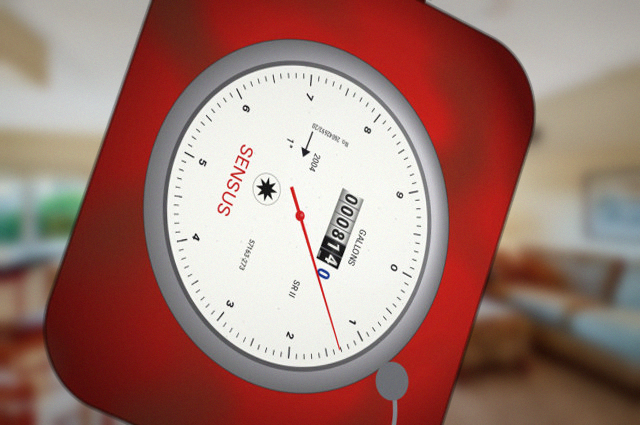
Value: 8141.3,gal
